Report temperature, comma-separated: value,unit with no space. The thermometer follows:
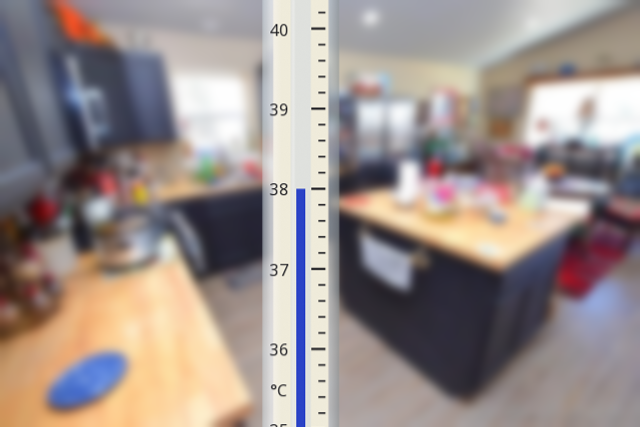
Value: 38,°C
